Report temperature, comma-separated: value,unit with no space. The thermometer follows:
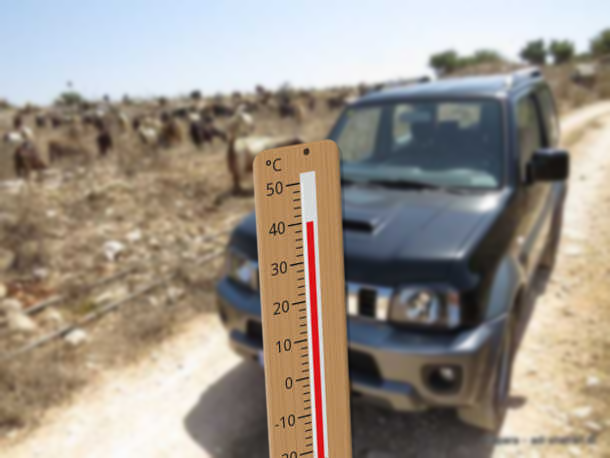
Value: 40,°C
